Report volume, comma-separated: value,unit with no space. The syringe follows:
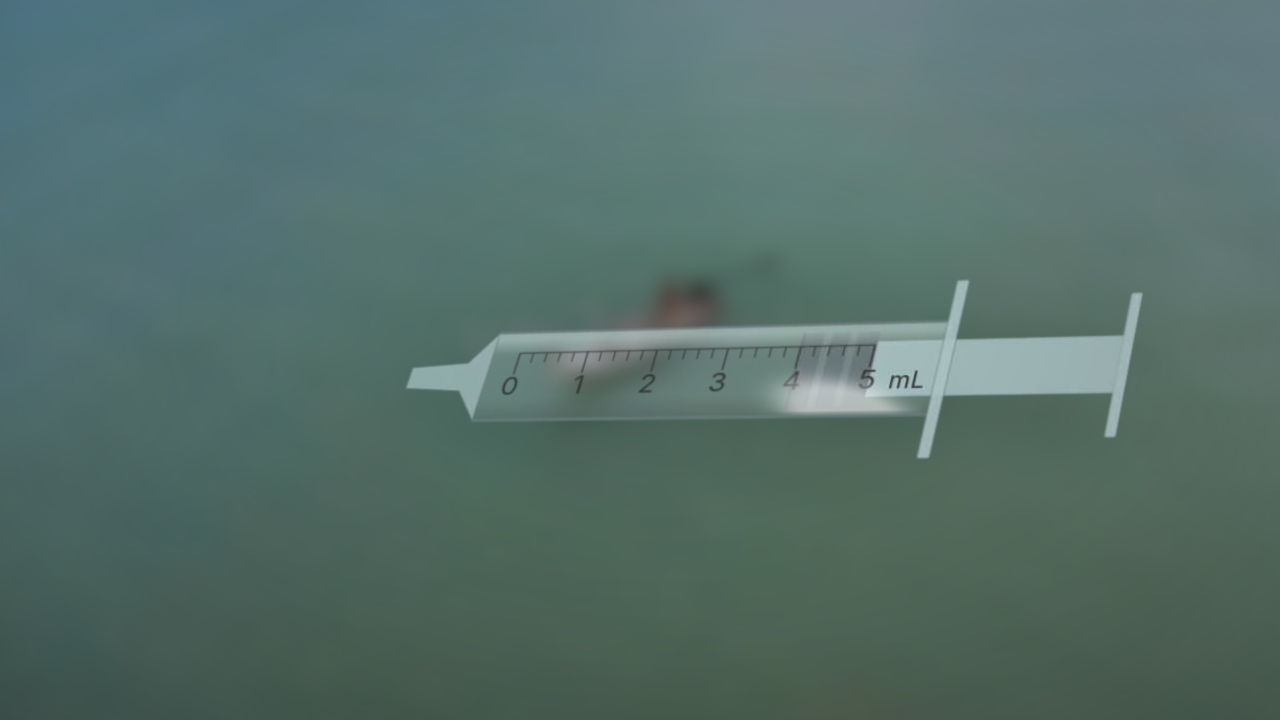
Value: 4,mL
